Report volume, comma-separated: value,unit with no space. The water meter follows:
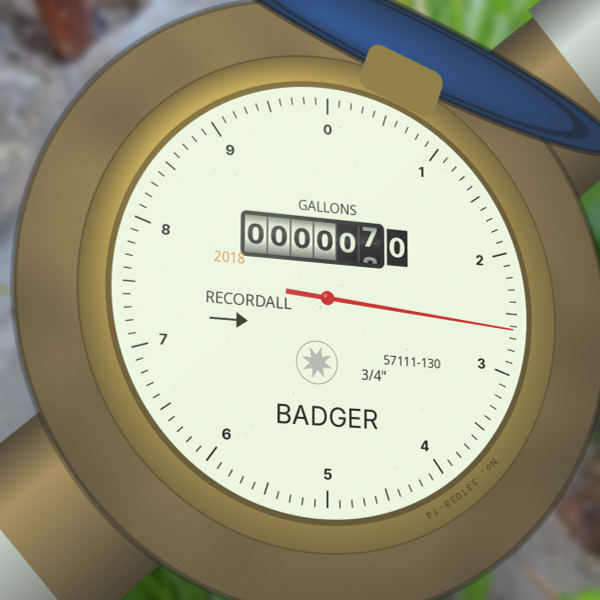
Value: 72.6,gal
